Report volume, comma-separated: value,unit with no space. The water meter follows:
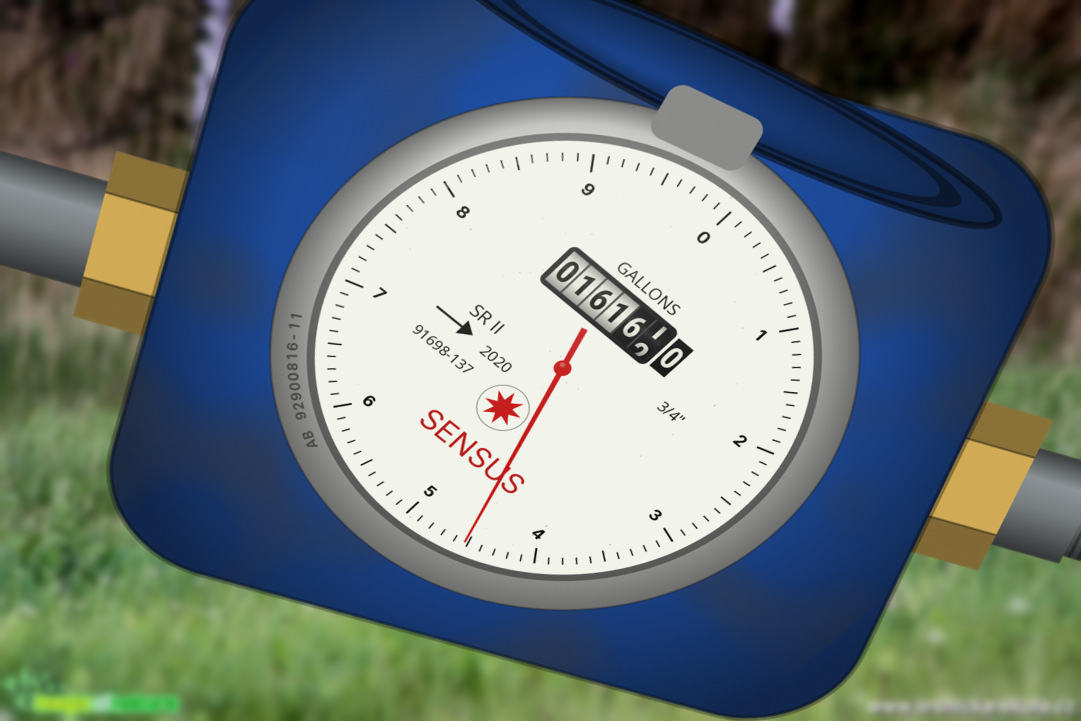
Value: 161614.5,gal
